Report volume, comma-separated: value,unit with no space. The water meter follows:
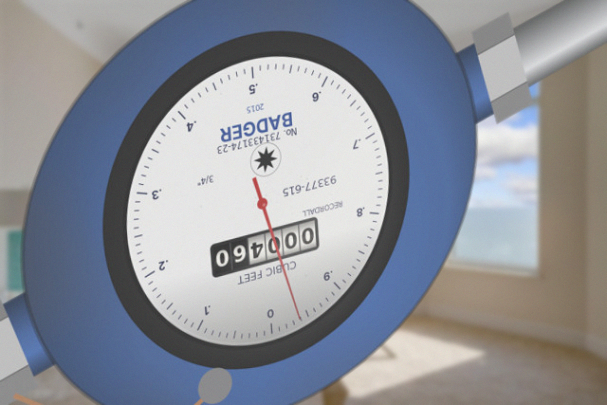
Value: 459.96,ft³
